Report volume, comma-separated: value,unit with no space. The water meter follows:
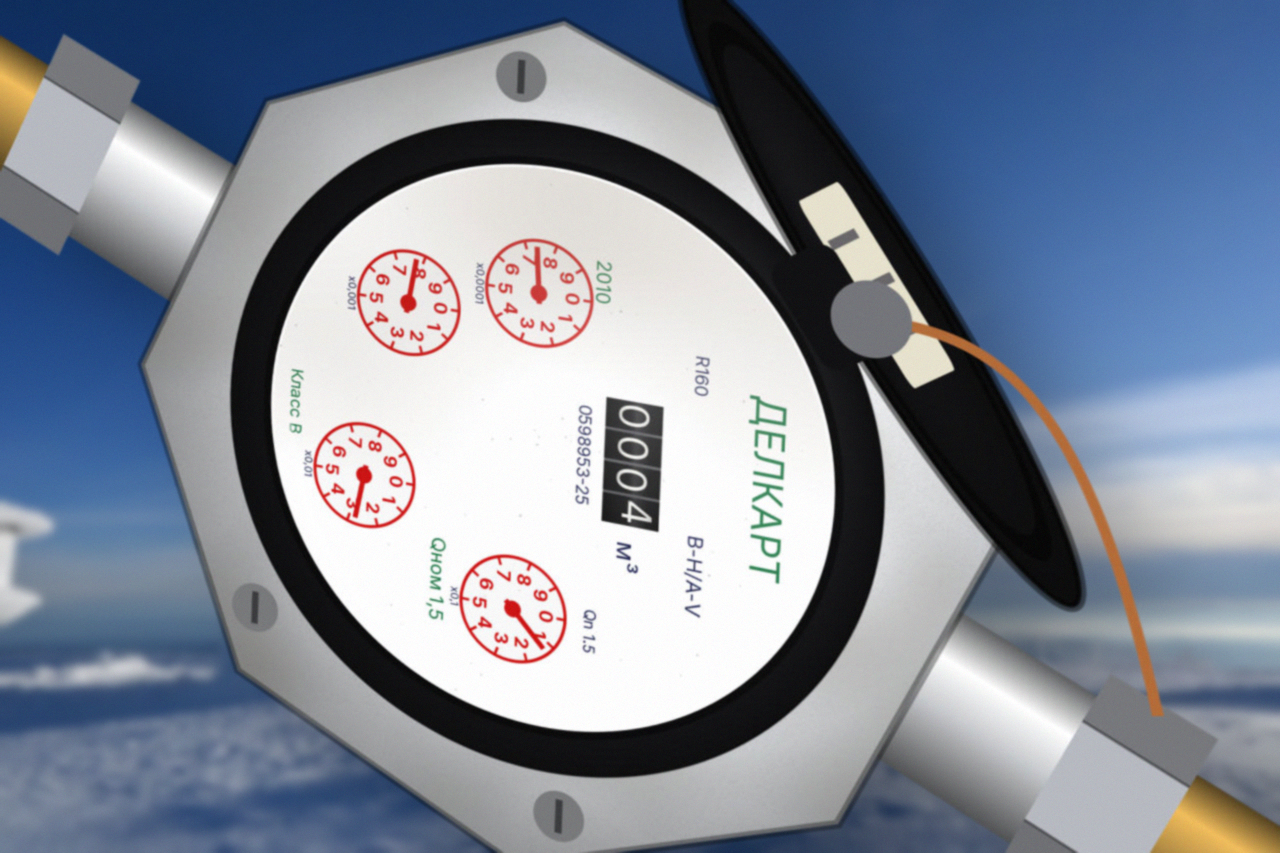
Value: 4.1277,m³
